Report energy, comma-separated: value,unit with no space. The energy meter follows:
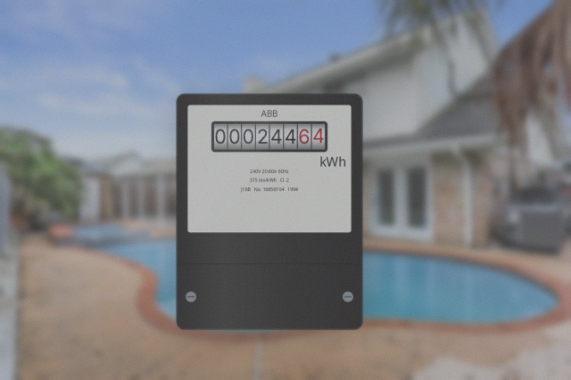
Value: 244.64,kWh
